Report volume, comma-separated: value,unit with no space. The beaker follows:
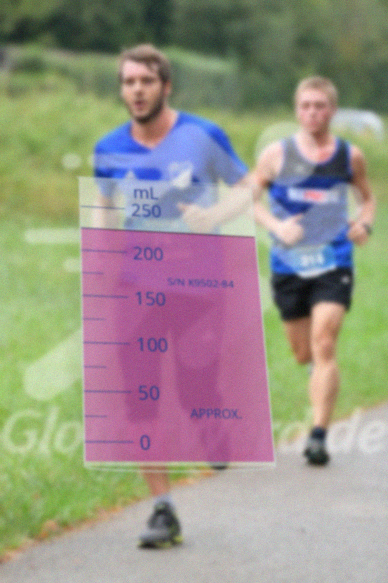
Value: 225,mL
